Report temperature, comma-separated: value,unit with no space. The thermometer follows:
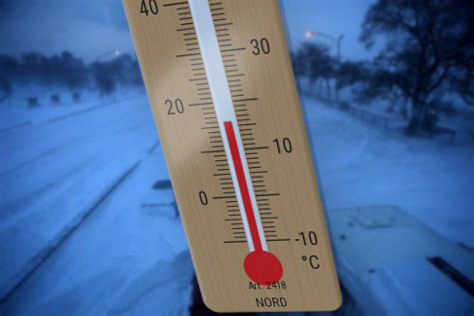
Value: 16,°C
